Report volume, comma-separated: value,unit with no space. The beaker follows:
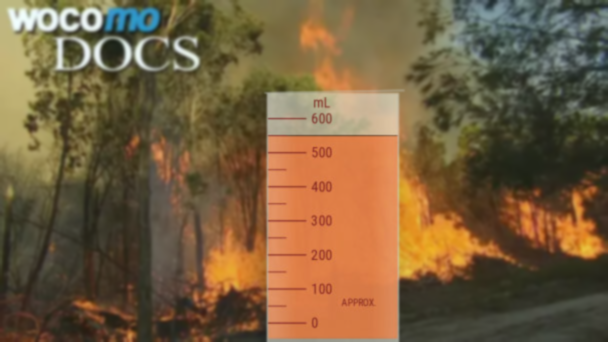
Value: 550,mL
